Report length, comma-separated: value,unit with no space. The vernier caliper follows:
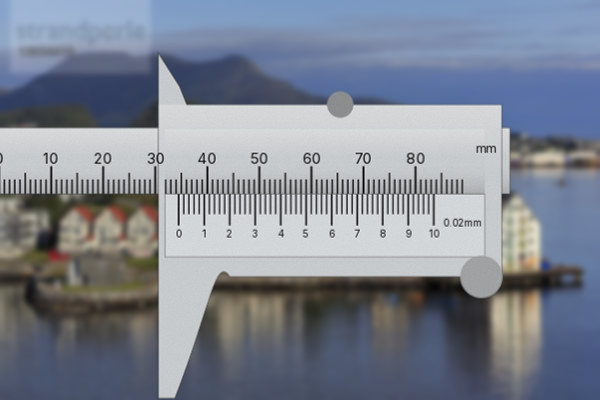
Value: 34.5,mm
